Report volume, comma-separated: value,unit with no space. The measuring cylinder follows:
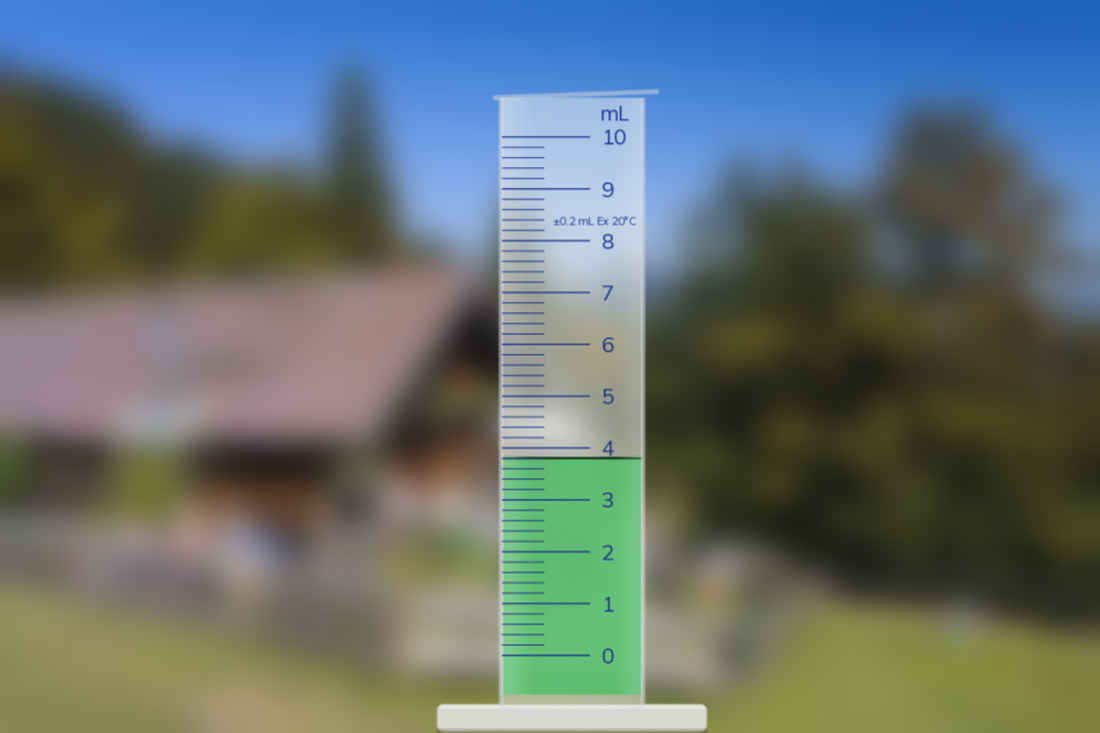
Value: 3.8,mL
